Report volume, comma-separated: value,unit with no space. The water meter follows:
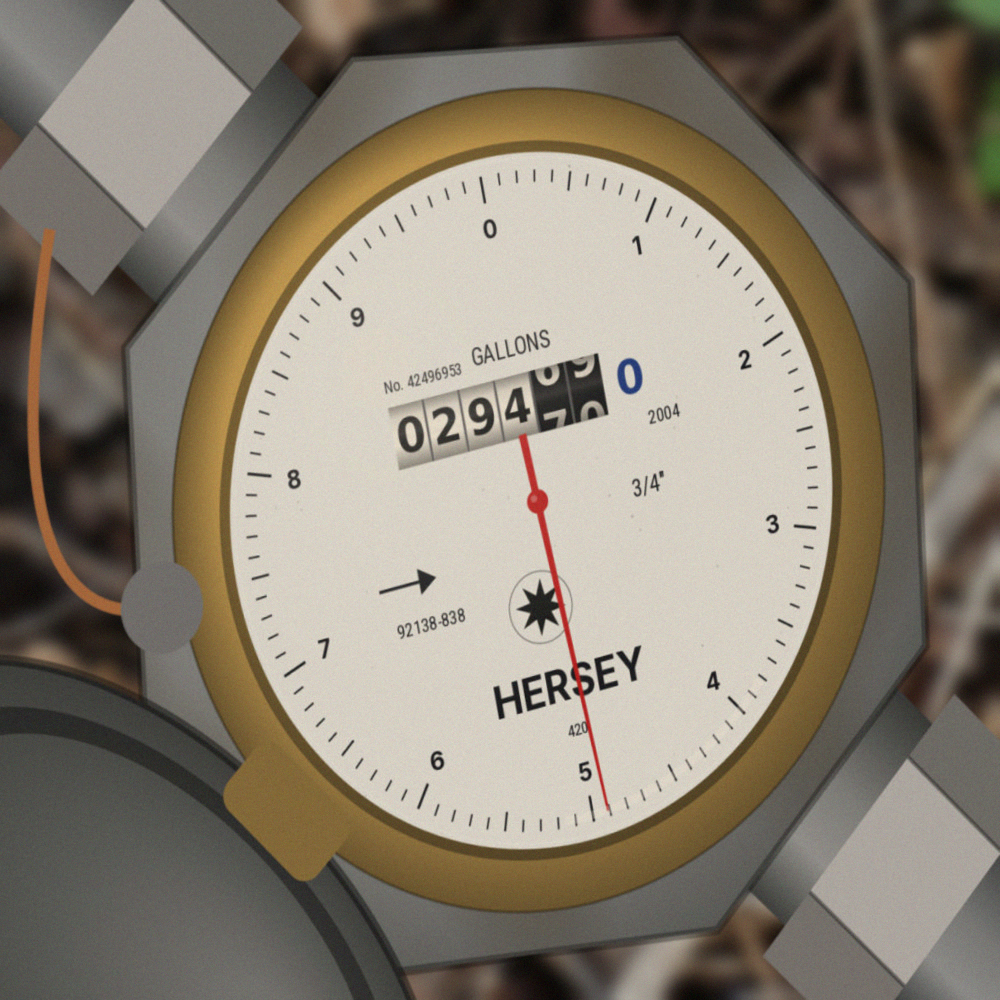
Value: 294694.9,gal
